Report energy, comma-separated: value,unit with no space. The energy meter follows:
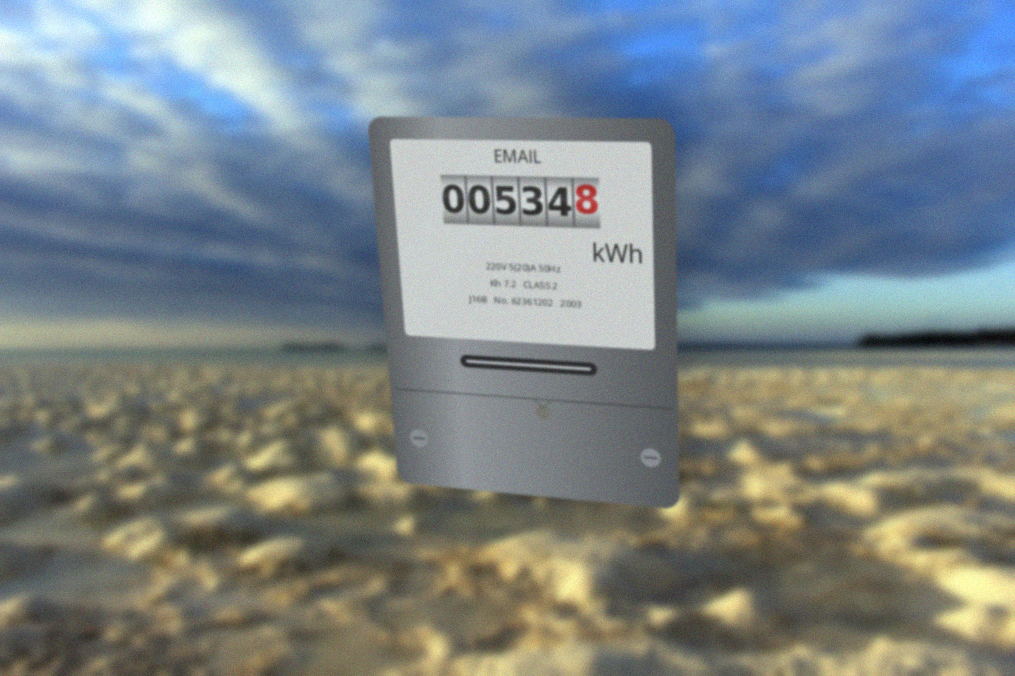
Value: 534.8,kWh
